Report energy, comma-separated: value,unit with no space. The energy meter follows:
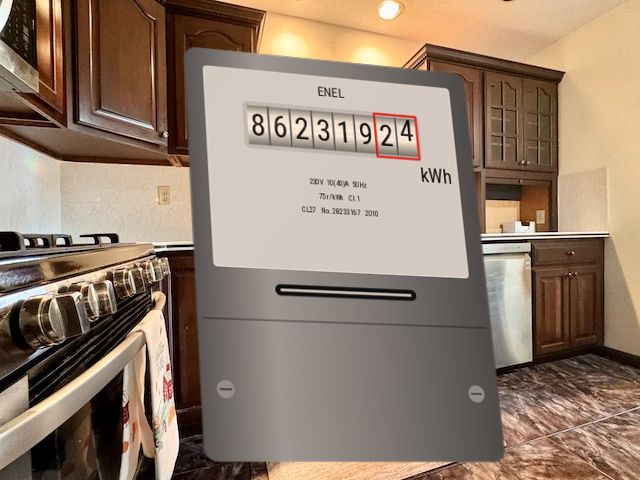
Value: 862319.24,kWh
